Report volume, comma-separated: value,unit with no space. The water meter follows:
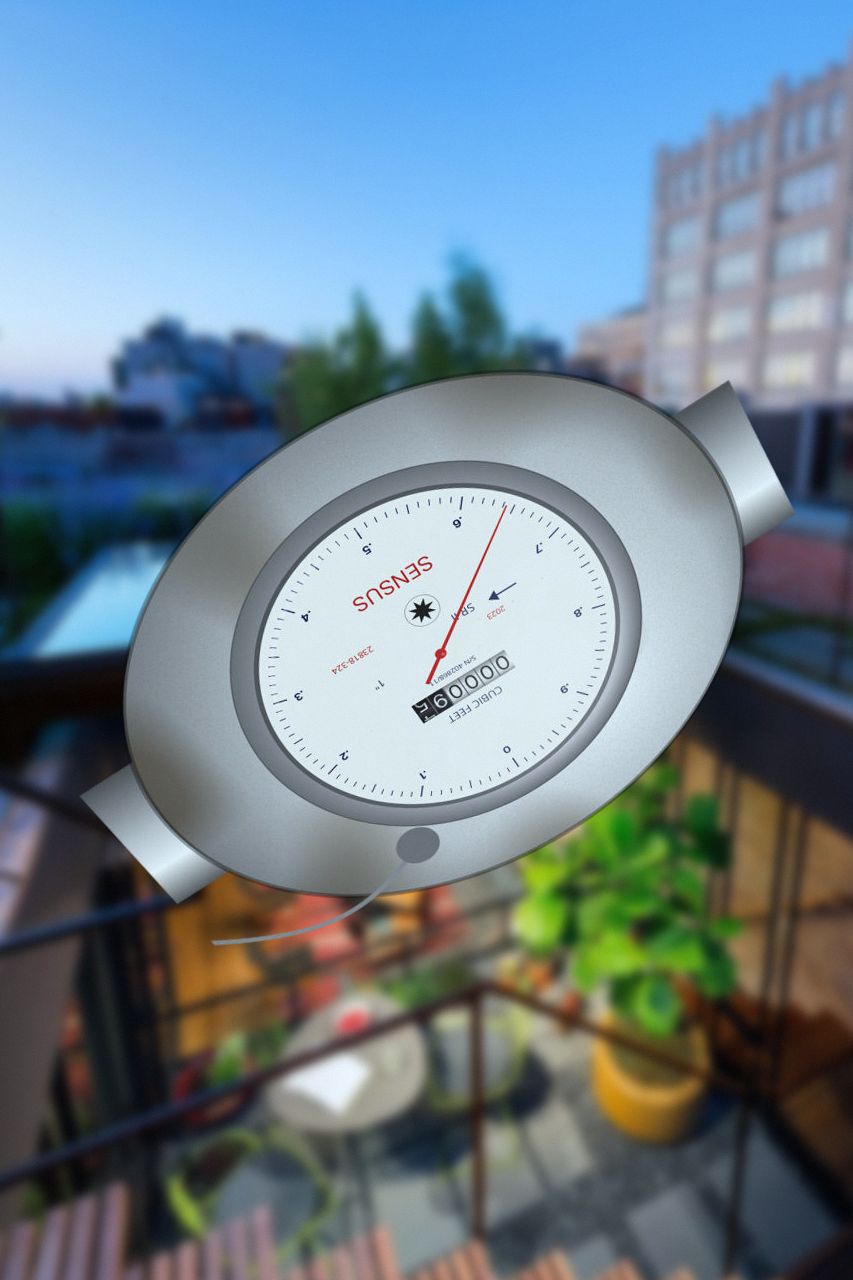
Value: 94.64,ft³
